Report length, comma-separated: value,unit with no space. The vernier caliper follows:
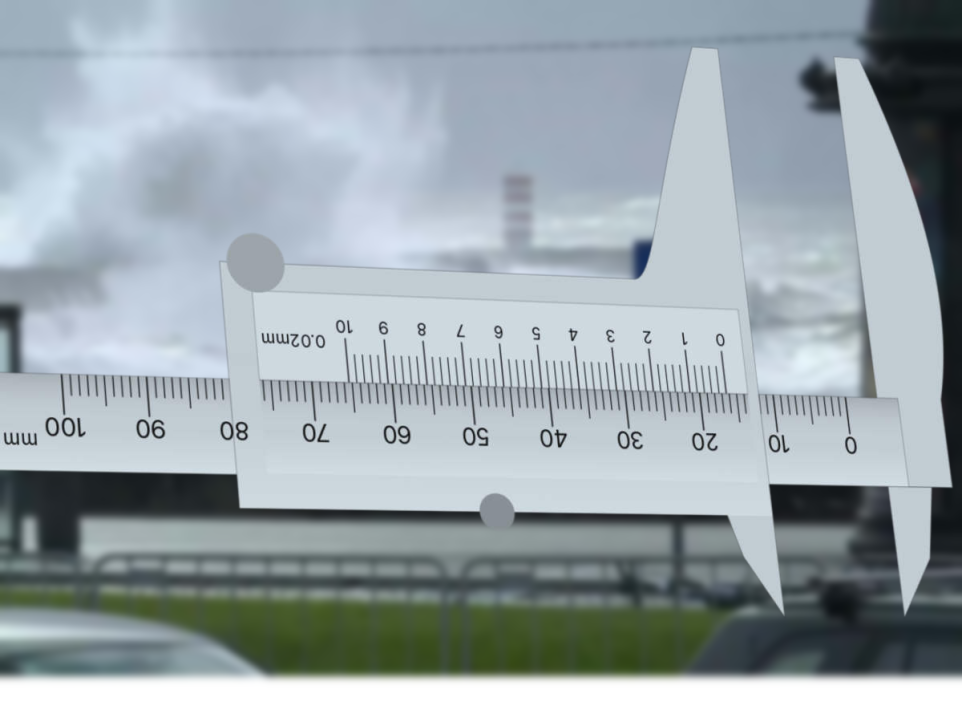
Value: 16.4,mm
